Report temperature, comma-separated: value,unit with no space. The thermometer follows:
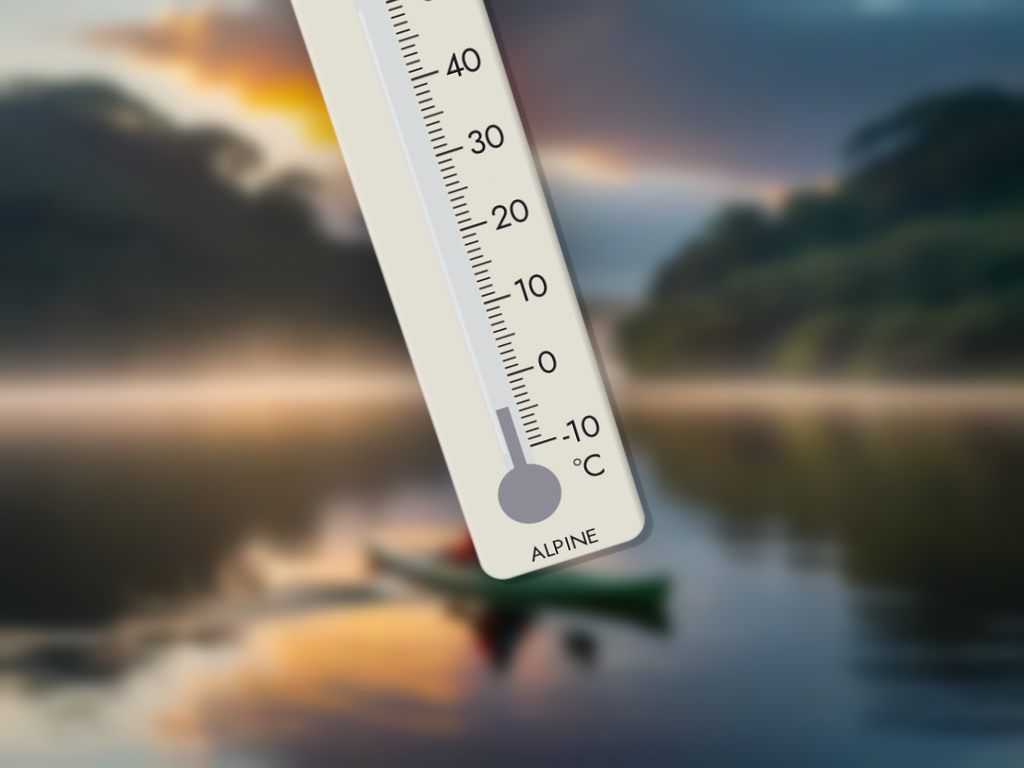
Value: -4,°C
